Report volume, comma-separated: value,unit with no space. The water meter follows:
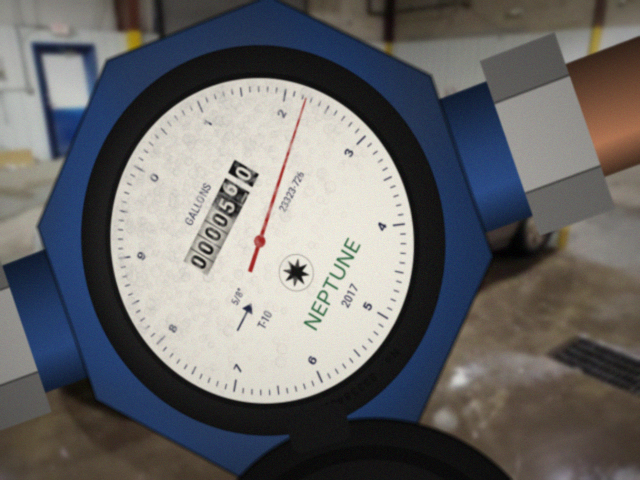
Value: 562.2,gal
